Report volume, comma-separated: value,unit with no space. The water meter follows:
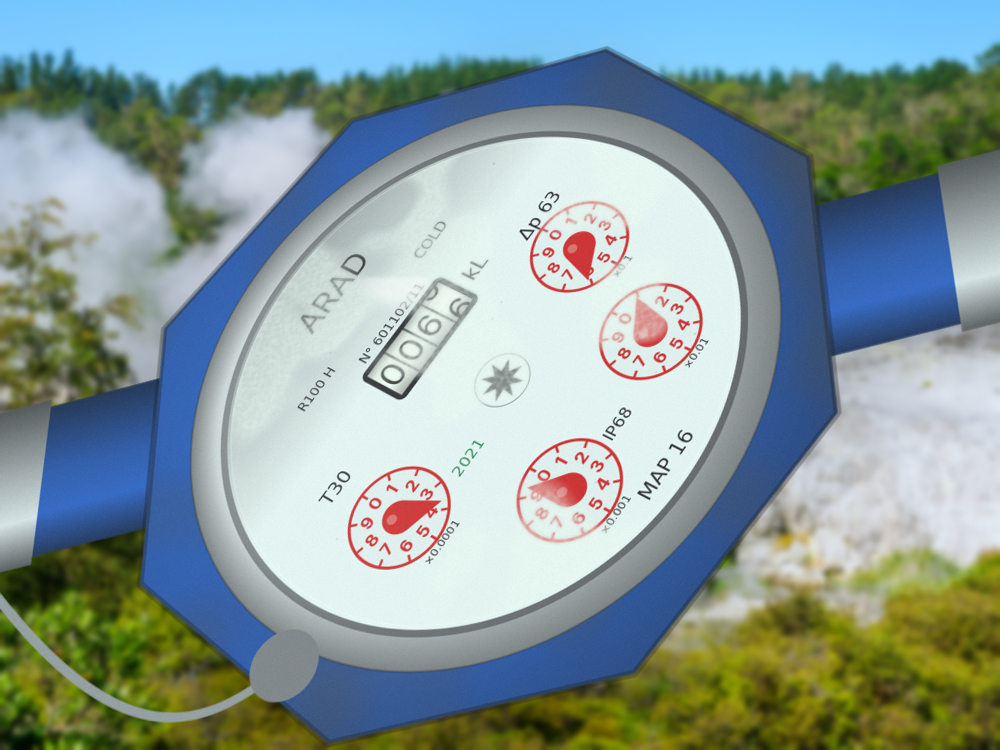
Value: 65.6093,kL
